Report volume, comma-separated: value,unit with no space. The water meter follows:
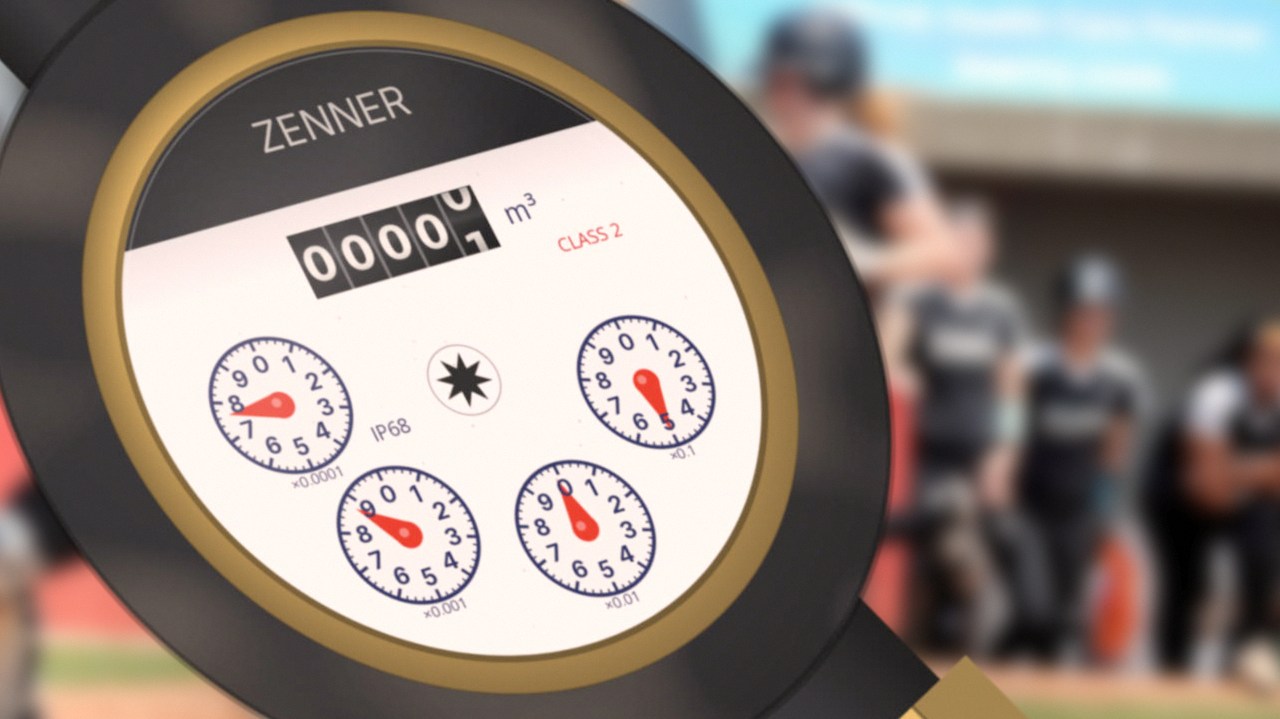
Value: 0.4987,m³
